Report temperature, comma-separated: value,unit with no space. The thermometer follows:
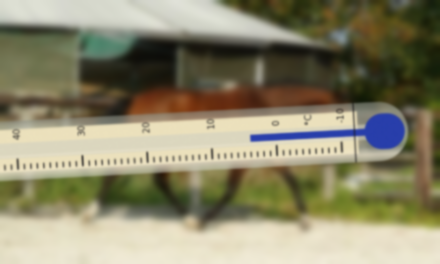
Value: 4,°C
